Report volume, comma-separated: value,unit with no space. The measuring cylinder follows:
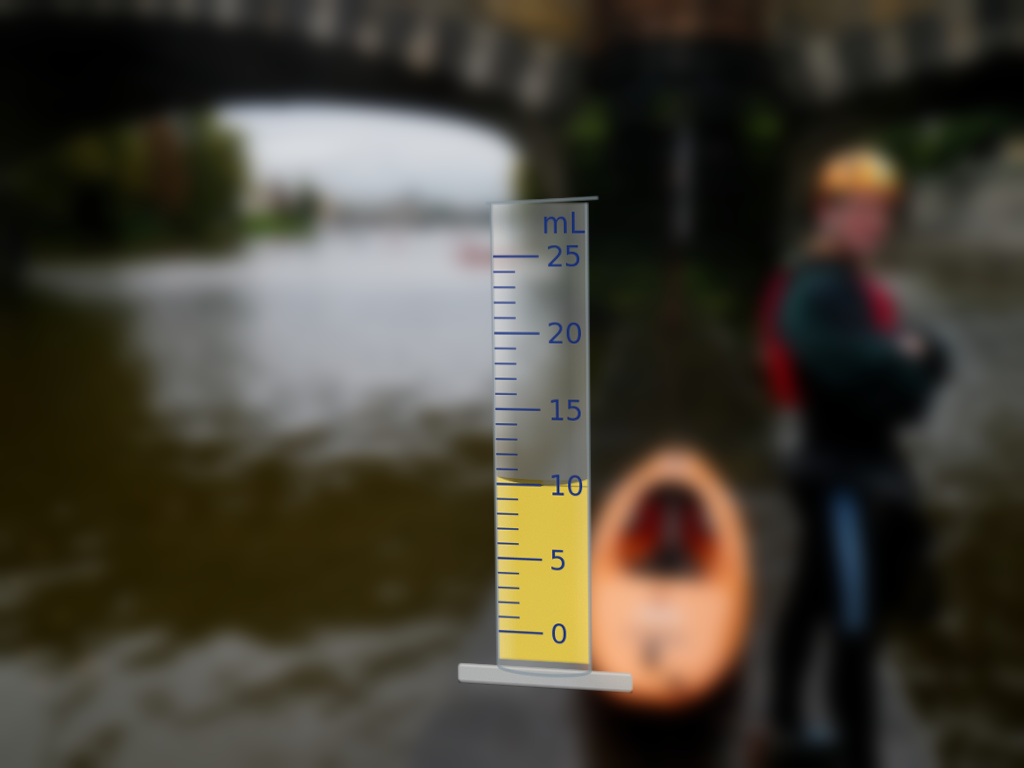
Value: 10,mL
